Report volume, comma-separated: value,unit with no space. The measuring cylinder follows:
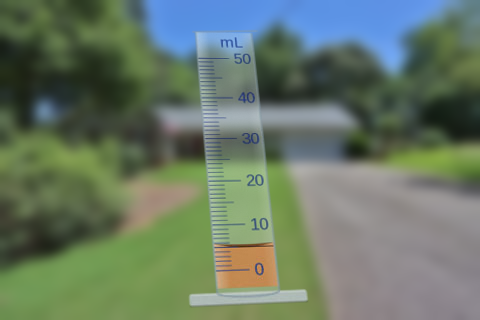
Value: 5,mL
